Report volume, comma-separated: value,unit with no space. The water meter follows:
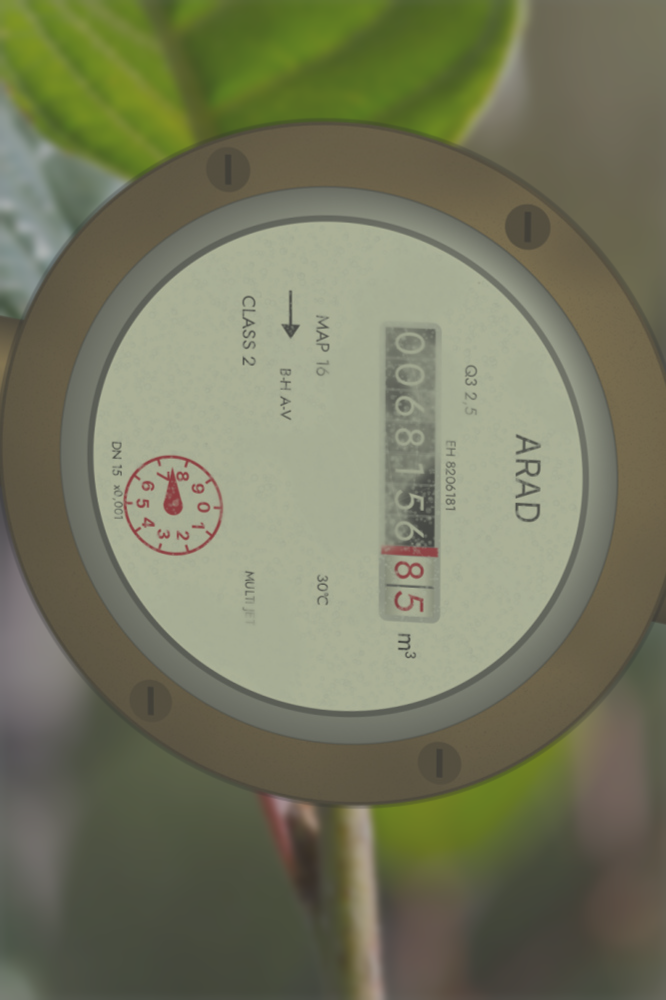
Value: 68156.857,m³
